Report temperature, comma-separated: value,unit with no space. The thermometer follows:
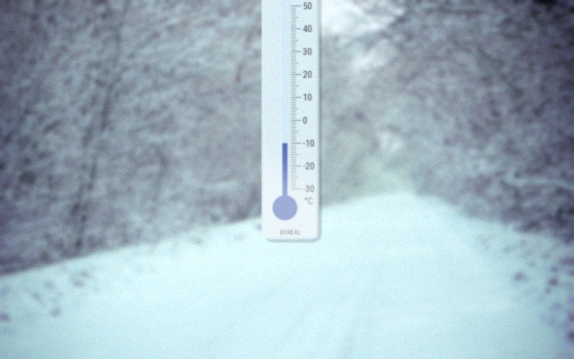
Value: -10,°C
